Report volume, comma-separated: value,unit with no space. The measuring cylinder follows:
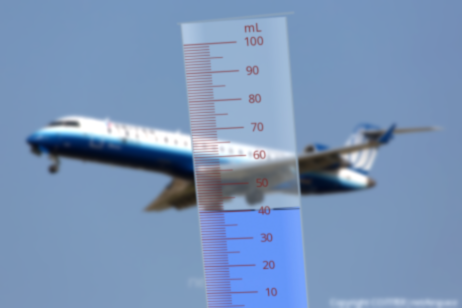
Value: 40,mL
